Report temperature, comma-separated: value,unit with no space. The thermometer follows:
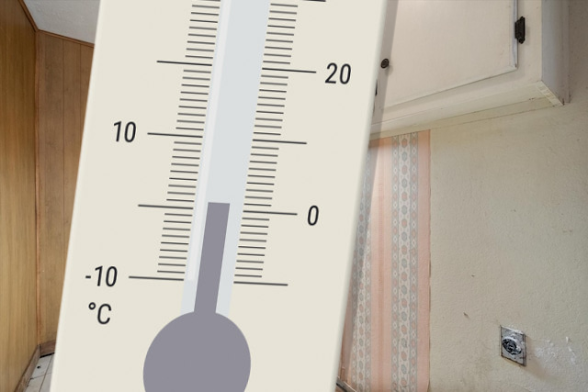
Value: 1,°C
